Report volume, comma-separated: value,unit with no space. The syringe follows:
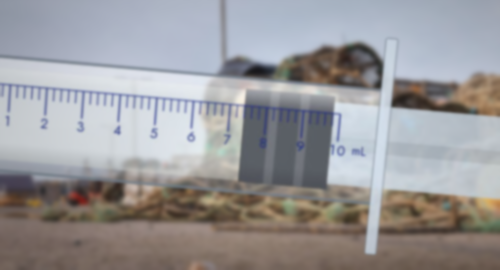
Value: 7.4,mL
